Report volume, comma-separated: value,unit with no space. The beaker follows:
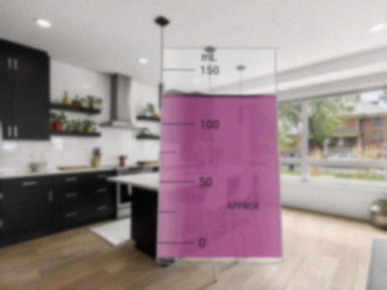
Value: 125,mL
